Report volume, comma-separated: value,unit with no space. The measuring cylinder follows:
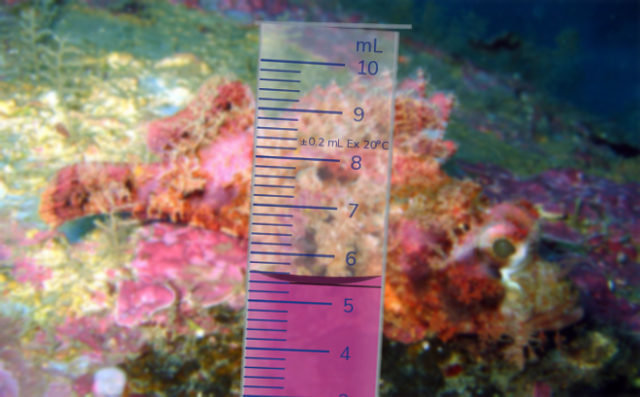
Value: 5.4,mL
